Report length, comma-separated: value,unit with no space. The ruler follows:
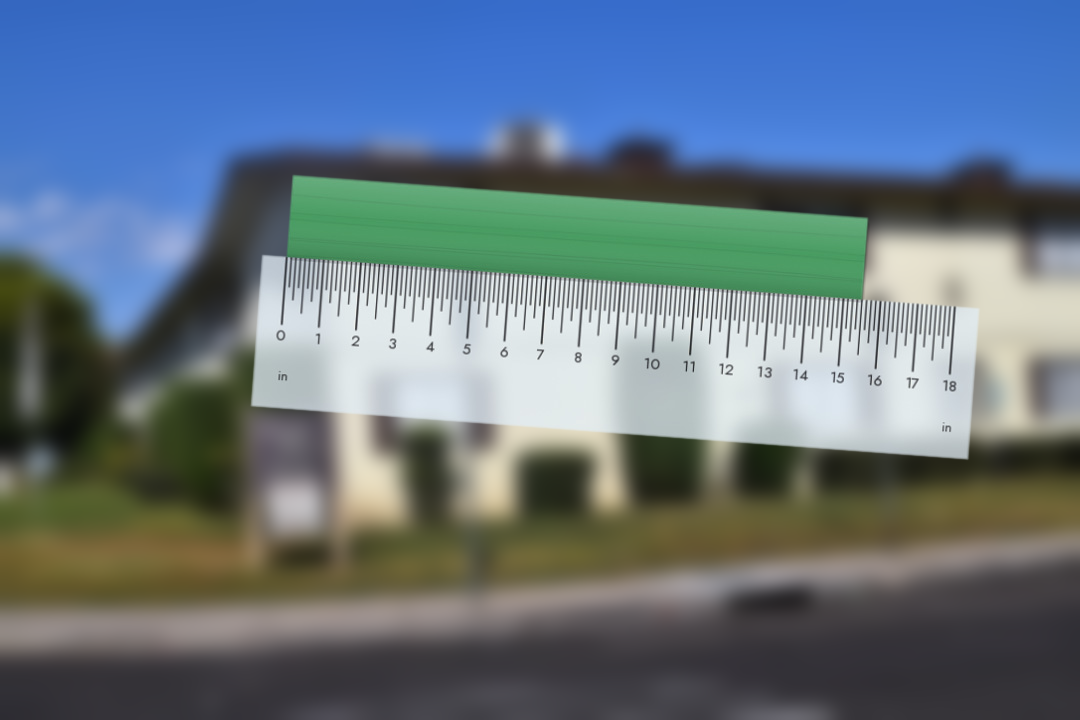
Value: 15.5,in
